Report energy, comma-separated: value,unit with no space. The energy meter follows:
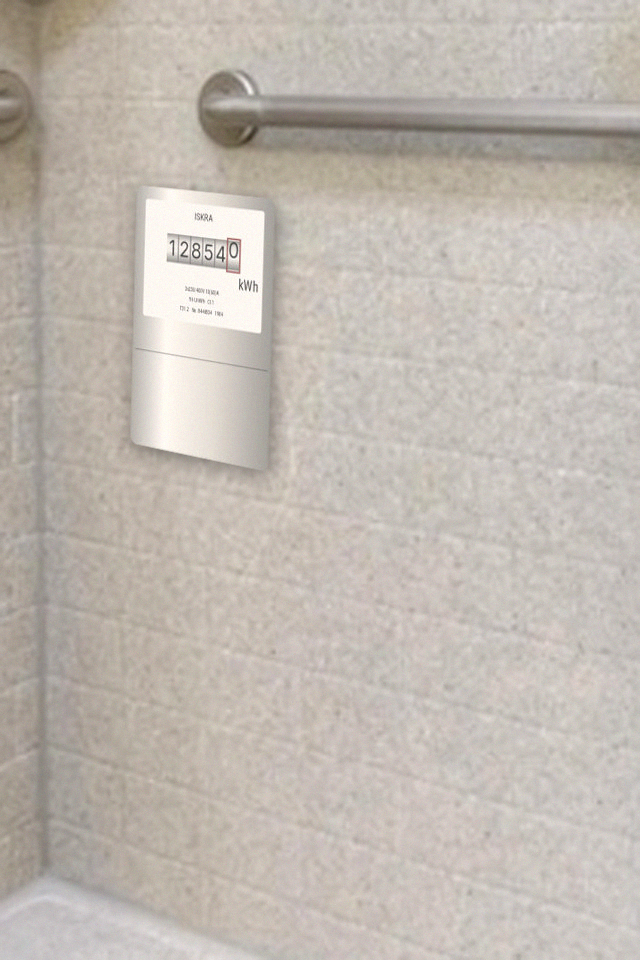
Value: 12854.0,kWh
